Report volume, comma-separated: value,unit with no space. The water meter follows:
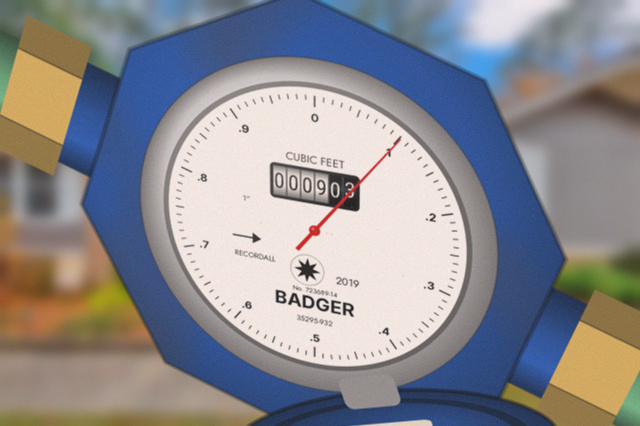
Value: 903.10,ft³
